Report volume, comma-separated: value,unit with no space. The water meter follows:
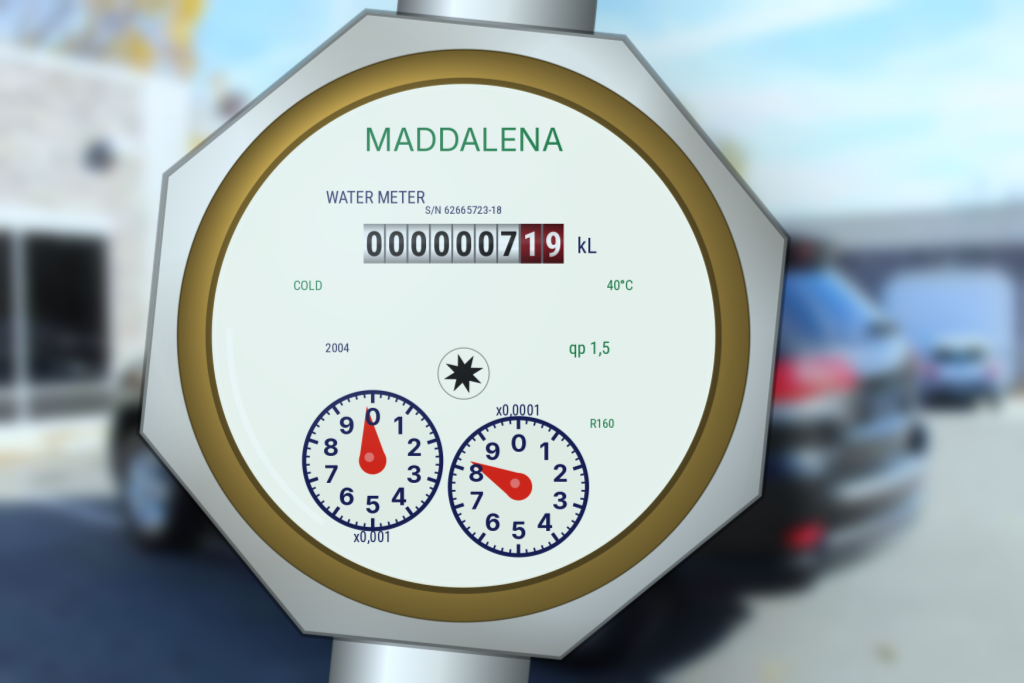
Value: 7.1898,kL
